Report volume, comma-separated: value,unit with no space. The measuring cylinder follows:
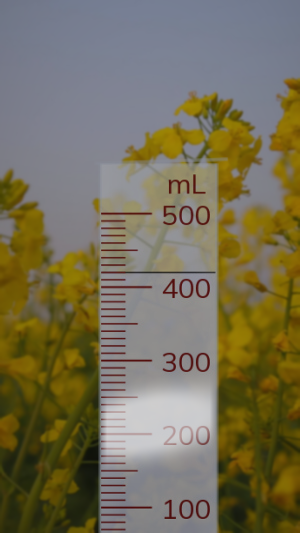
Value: 420,mL
